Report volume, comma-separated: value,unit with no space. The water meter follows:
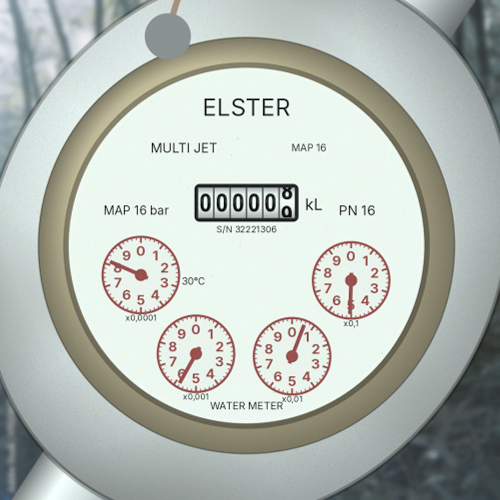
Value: 8.5058,kL
